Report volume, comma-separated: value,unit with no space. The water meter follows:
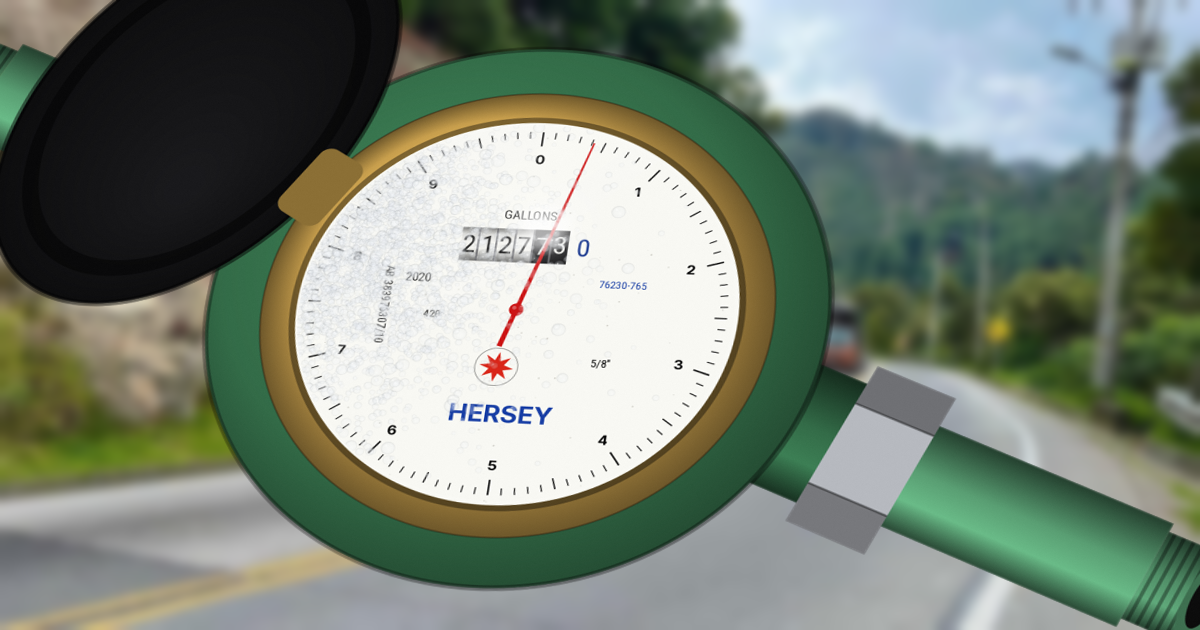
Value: 2127730.4,gal
